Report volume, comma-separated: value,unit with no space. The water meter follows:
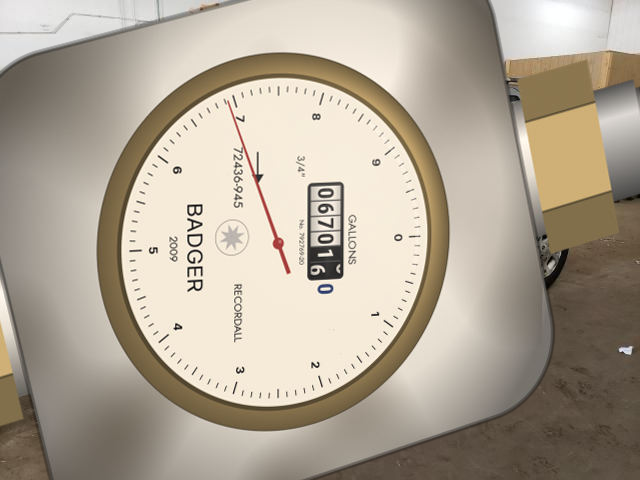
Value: 670156.9,gal
